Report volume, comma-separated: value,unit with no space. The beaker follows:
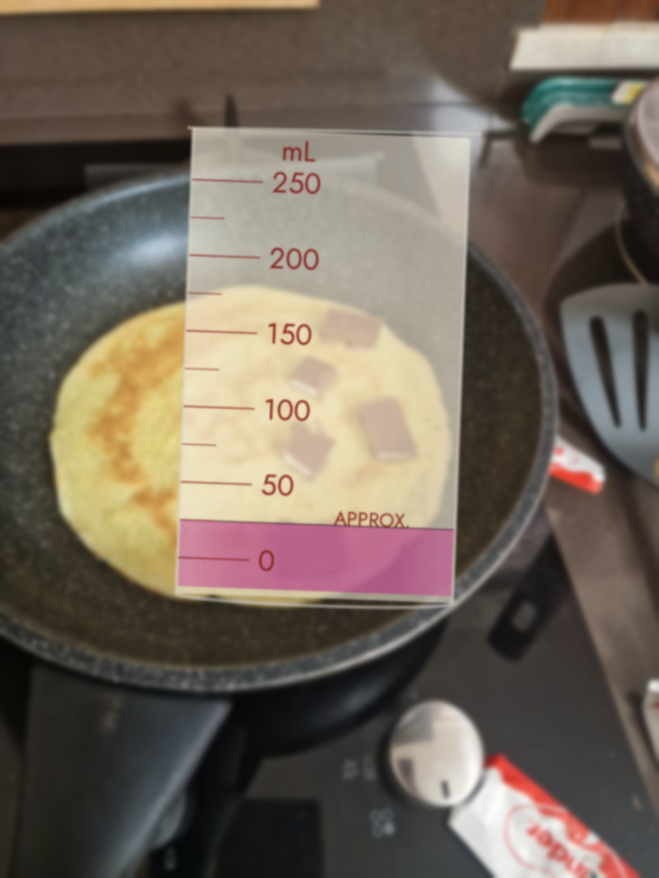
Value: 25,mL
